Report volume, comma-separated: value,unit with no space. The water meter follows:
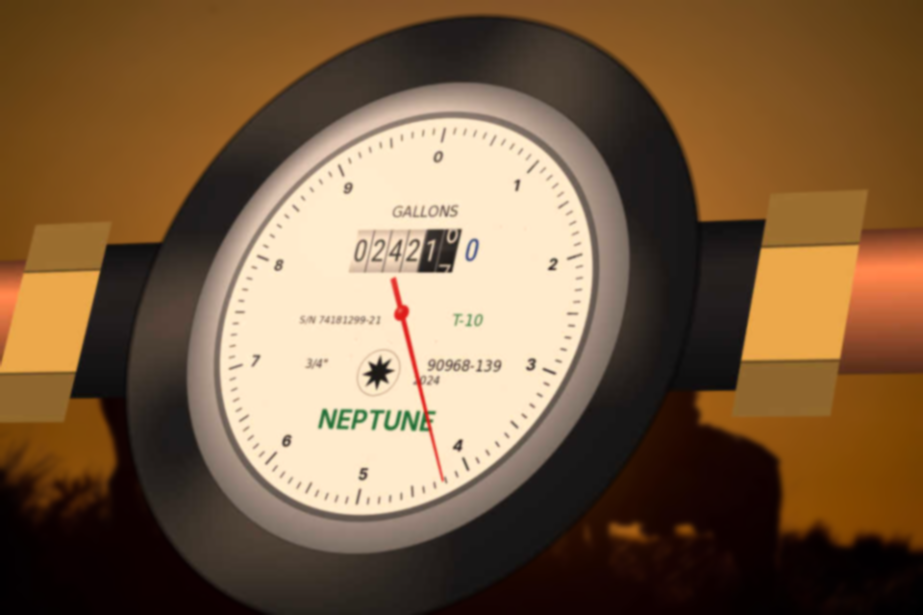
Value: 242164.2,gal
